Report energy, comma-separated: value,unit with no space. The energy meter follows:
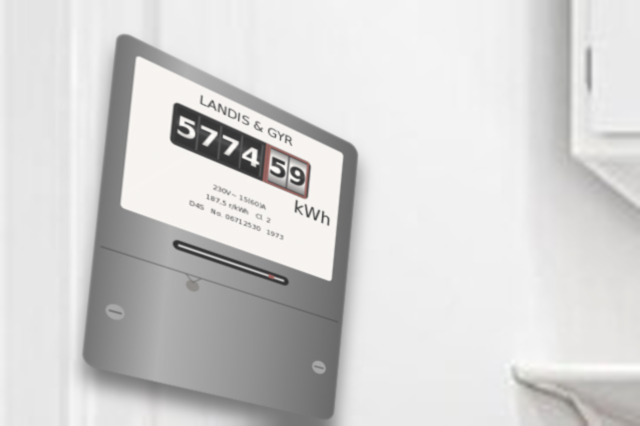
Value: 5774.59,kWh
